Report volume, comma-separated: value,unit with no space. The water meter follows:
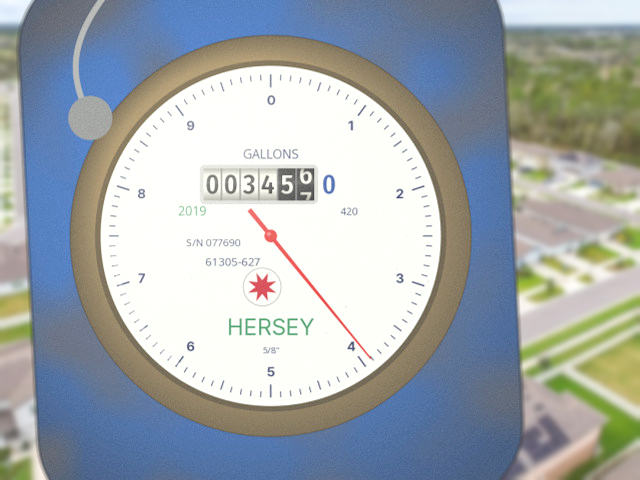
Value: 34563.9,gal
